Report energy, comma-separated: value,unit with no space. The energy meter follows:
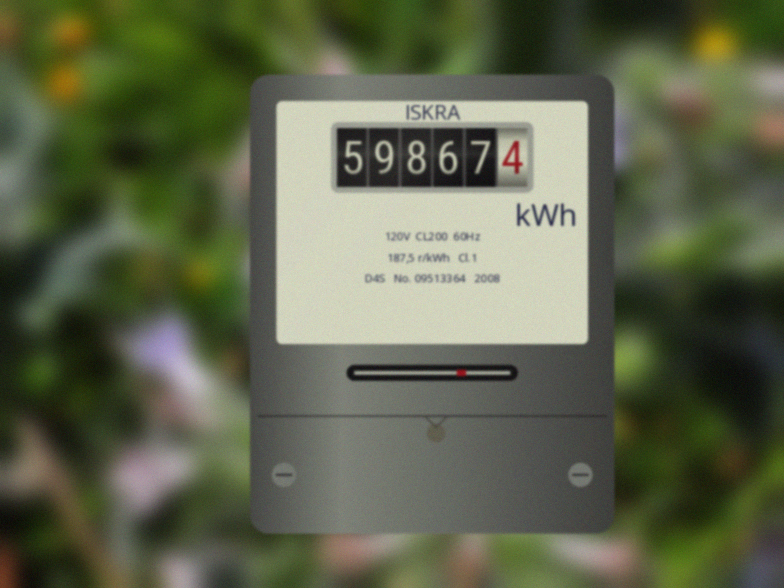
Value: 59867.4,kWh
